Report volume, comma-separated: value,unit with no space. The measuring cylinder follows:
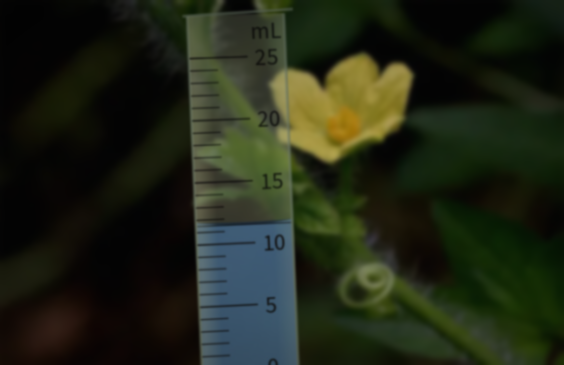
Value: 11.5,mL
